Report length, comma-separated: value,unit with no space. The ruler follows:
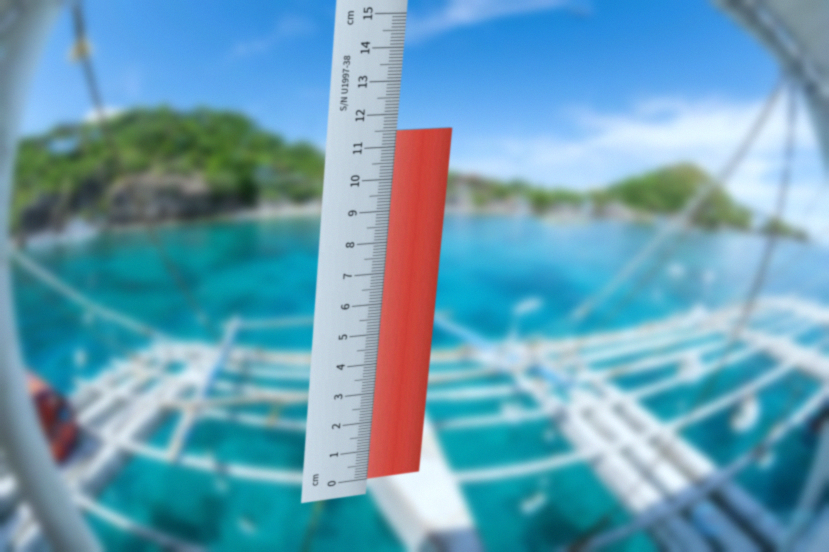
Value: 11.5,cm
